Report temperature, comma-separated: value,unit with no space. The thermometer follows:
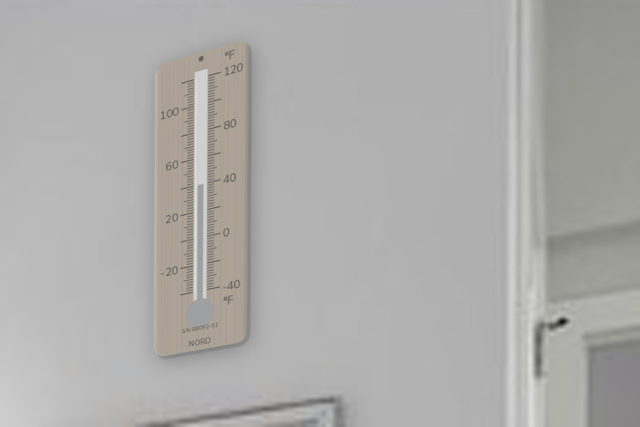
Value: 40,°F
